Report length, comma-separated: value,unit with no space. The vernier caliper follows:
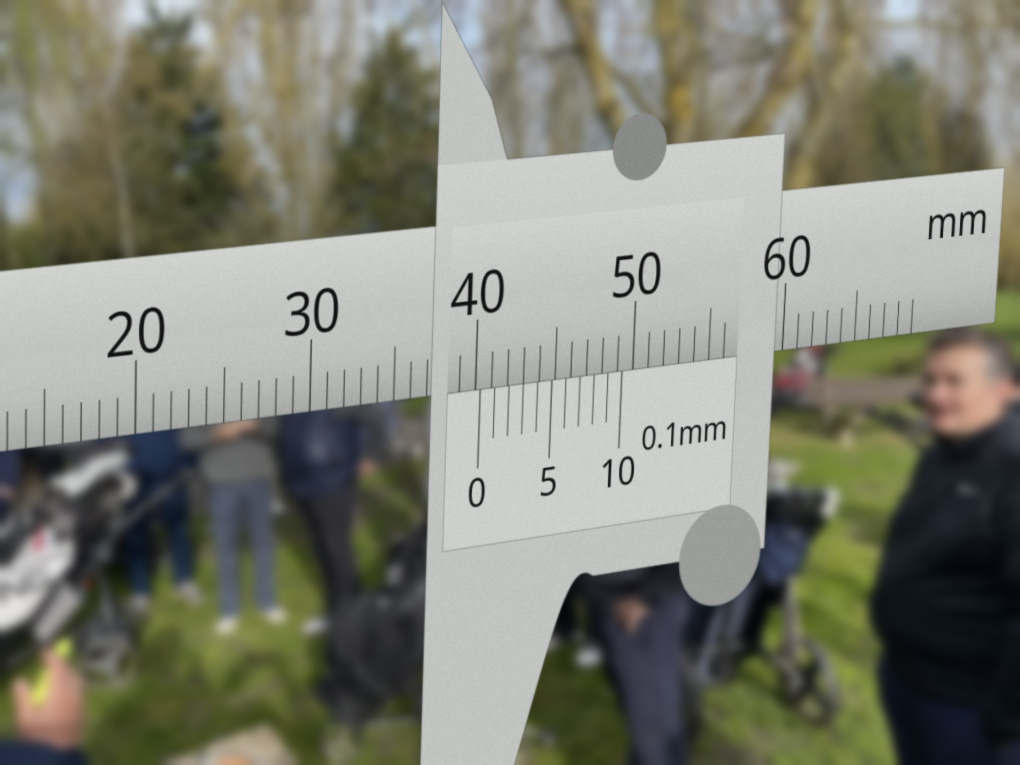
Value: 40.3,mm
